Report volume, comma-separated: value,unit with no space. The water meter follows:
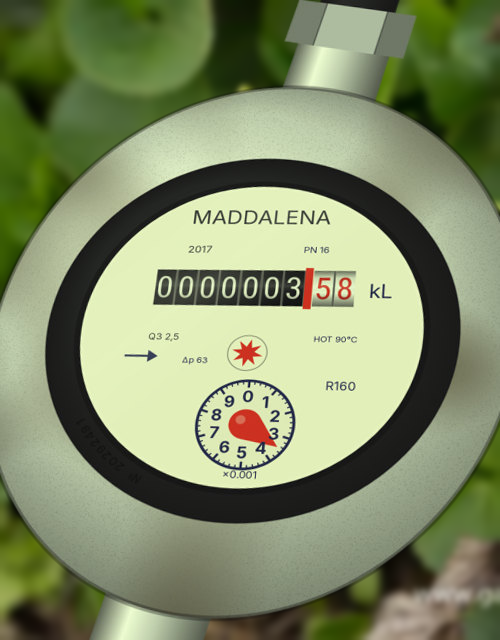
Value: 3.583,kL
